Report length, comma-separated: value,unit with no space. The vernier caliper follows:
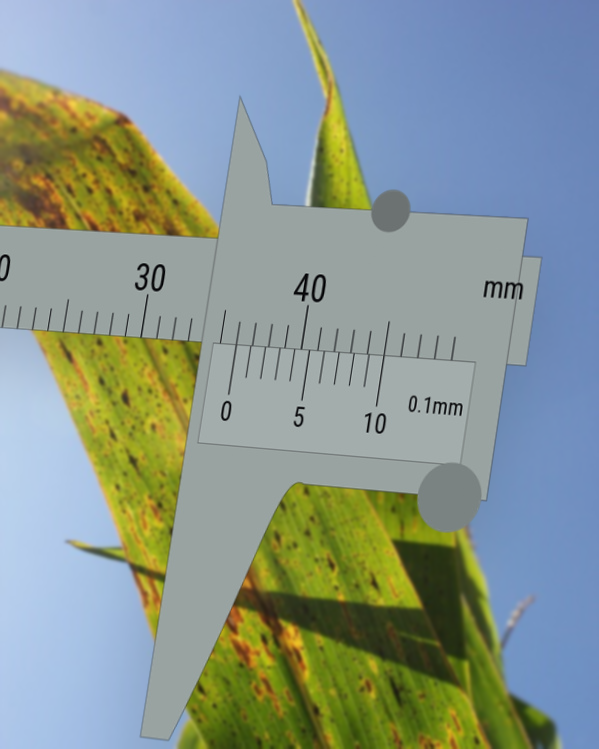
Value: 36.0,mm
